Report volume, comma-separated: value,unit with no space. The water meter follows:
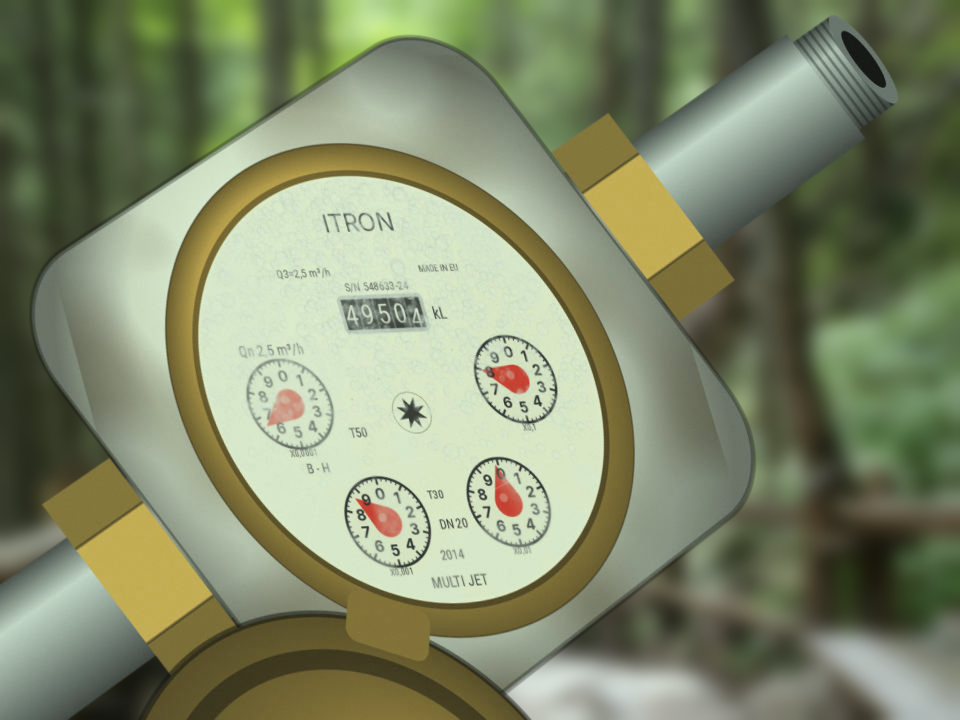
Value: 49503.7986,kL
